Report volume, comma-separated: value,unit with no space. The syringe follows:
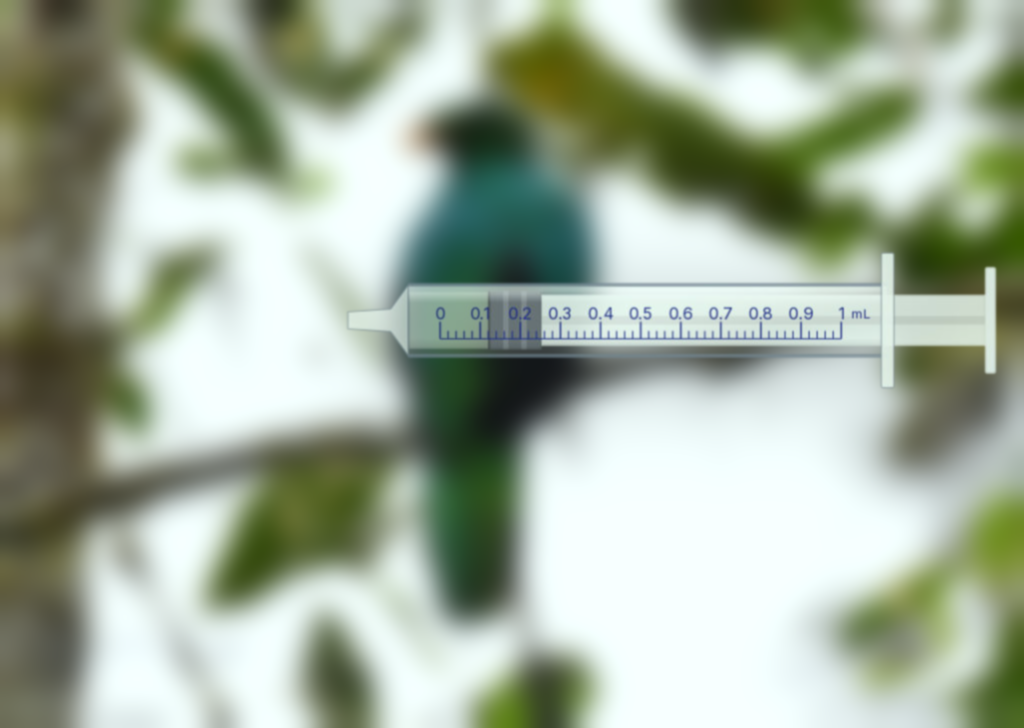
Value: 0.12,mL
